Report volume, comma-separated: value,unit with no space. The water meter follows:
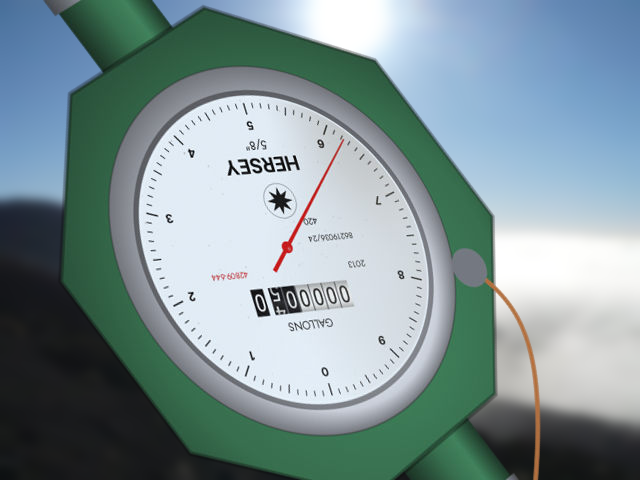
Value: 46.2,gal
